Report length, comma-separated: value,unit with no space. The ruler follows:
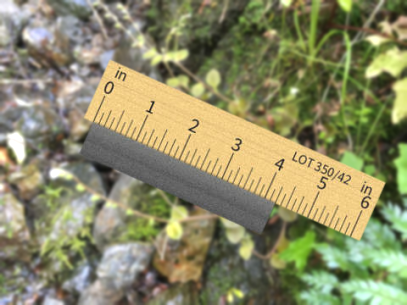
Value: 4.25,in
